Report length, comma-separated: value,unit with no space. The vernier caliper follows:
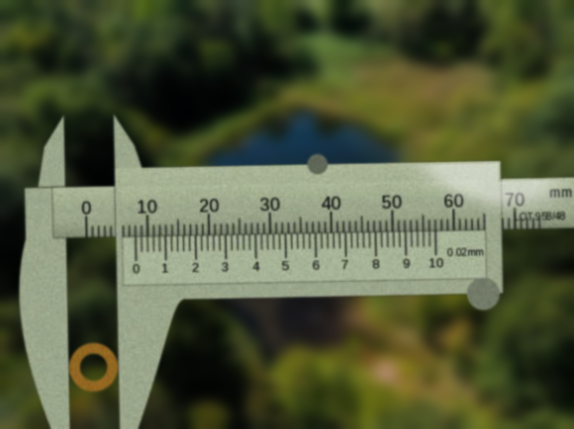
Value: 8.0,mm
